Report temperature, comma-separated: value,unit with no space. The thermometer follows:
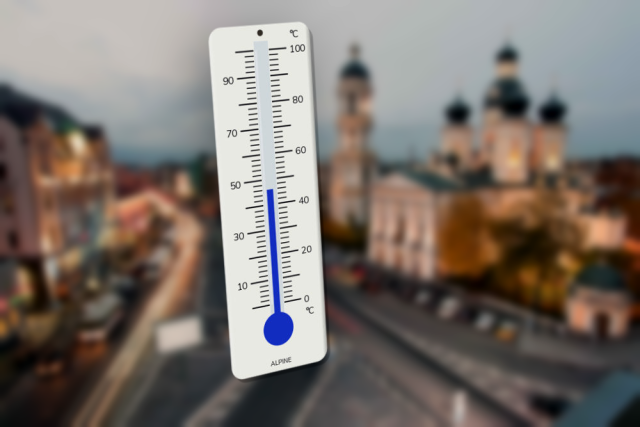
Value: 46,°C
